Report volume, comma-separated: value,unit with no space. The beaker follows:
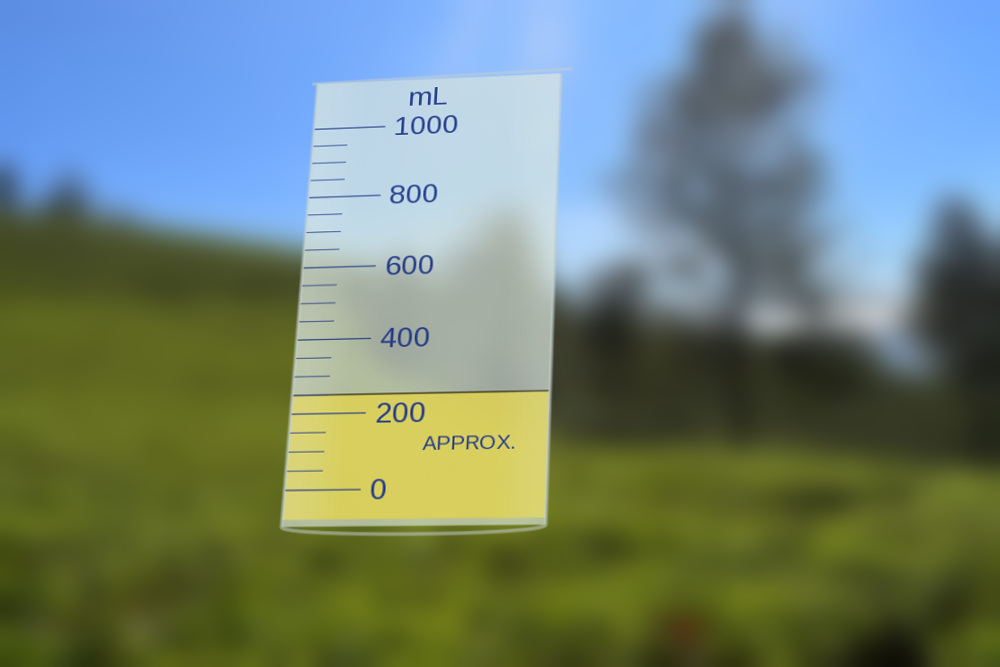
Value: 250,mL
